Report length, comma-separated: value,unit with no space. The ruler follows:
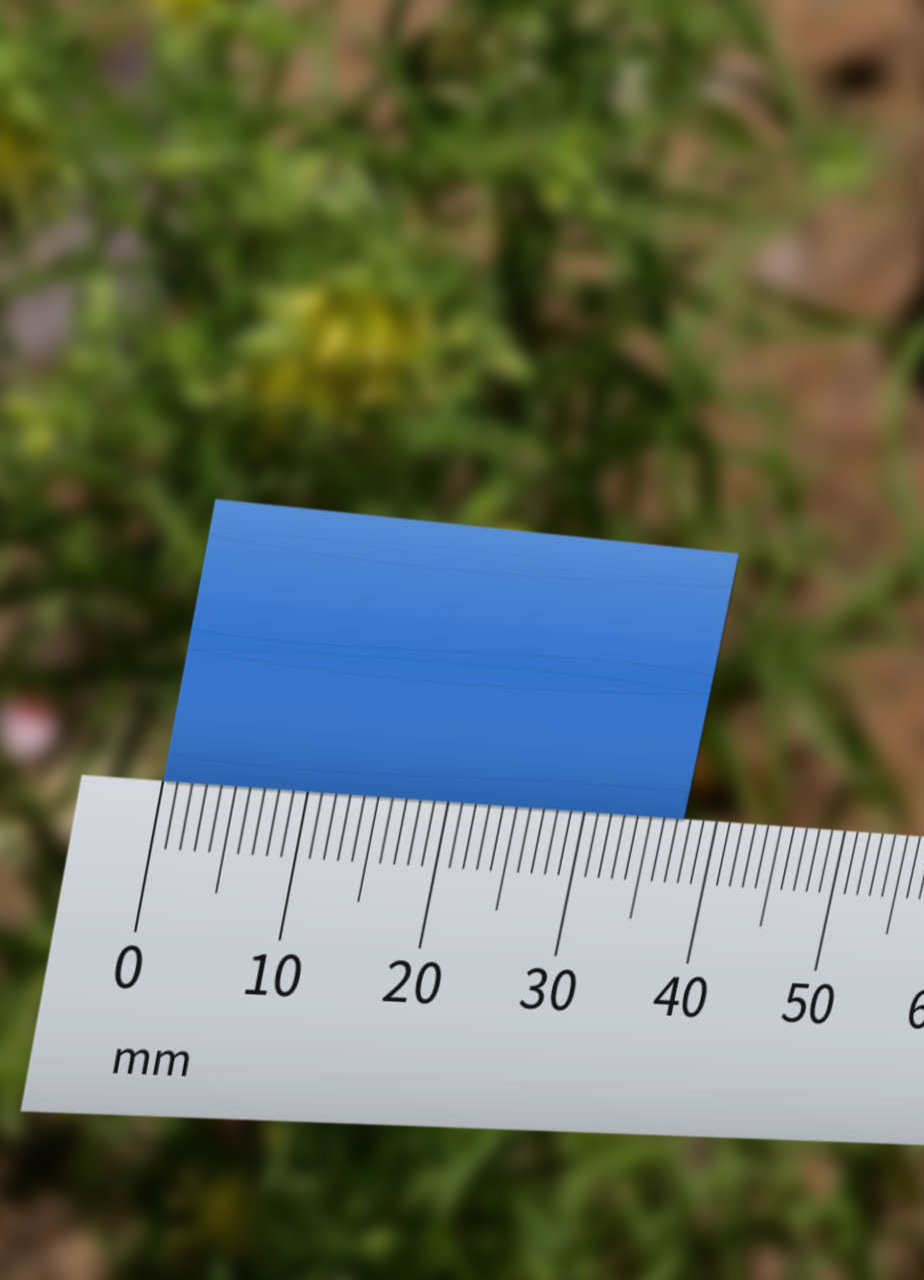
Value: 37.5,mm
